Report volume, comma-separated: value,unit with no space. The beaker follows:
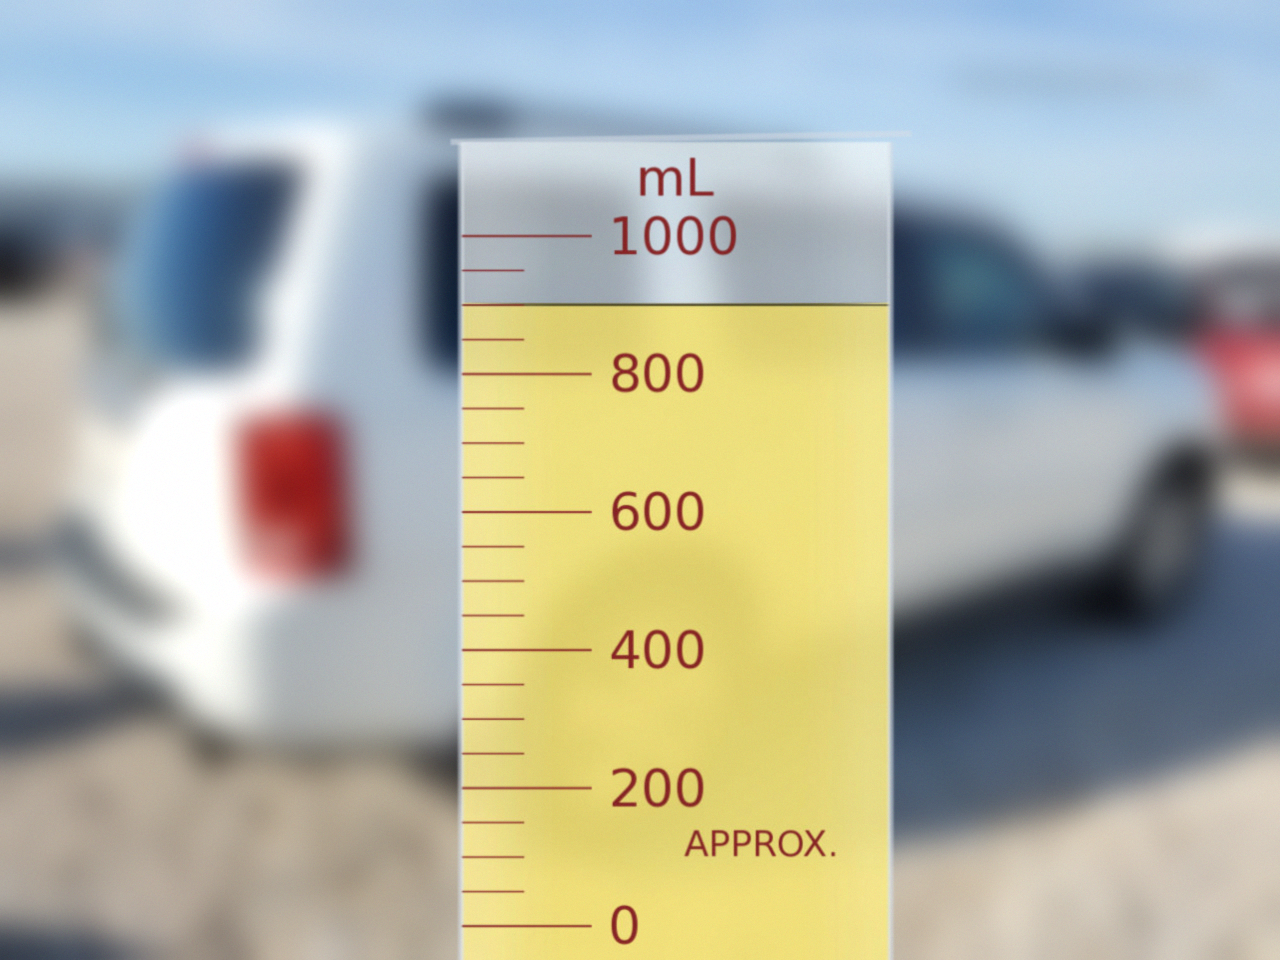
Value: 900,mL
